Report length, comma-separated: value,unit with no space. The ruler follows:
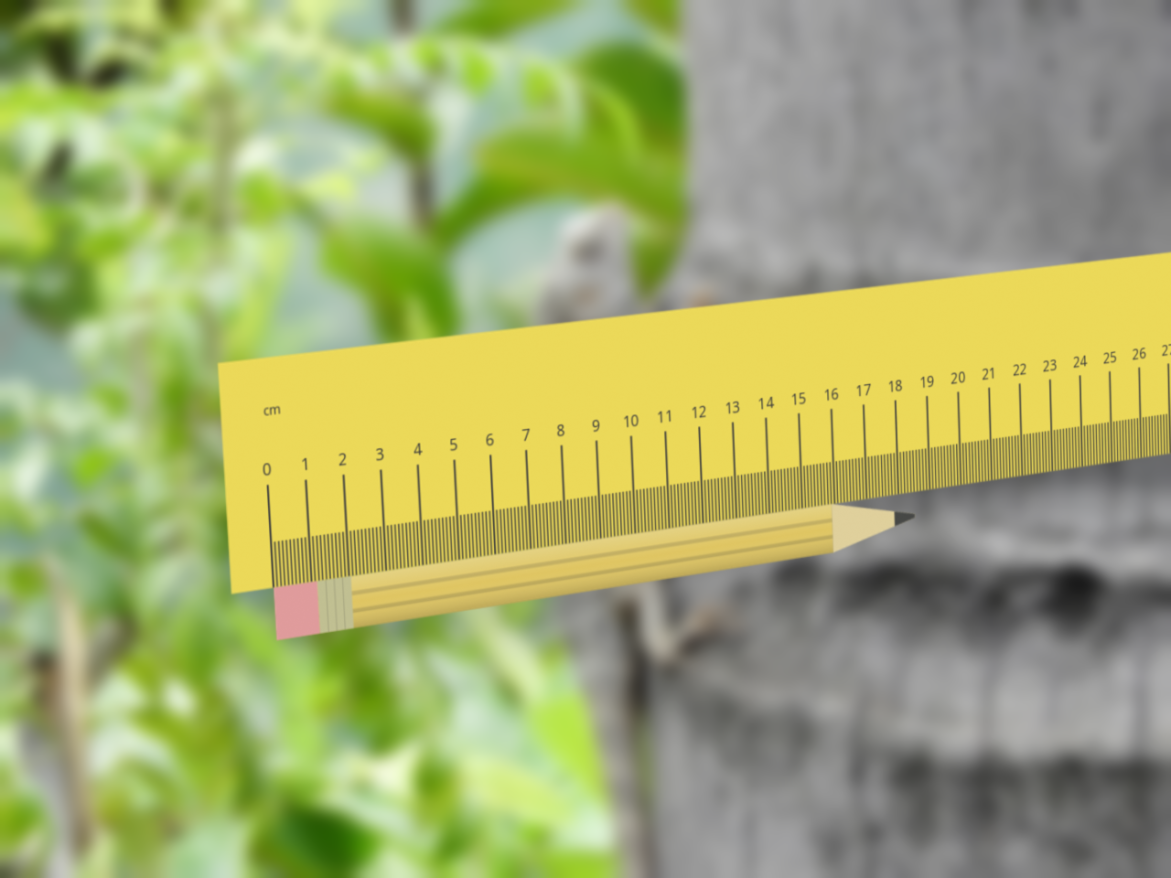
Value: 18.5,cm
